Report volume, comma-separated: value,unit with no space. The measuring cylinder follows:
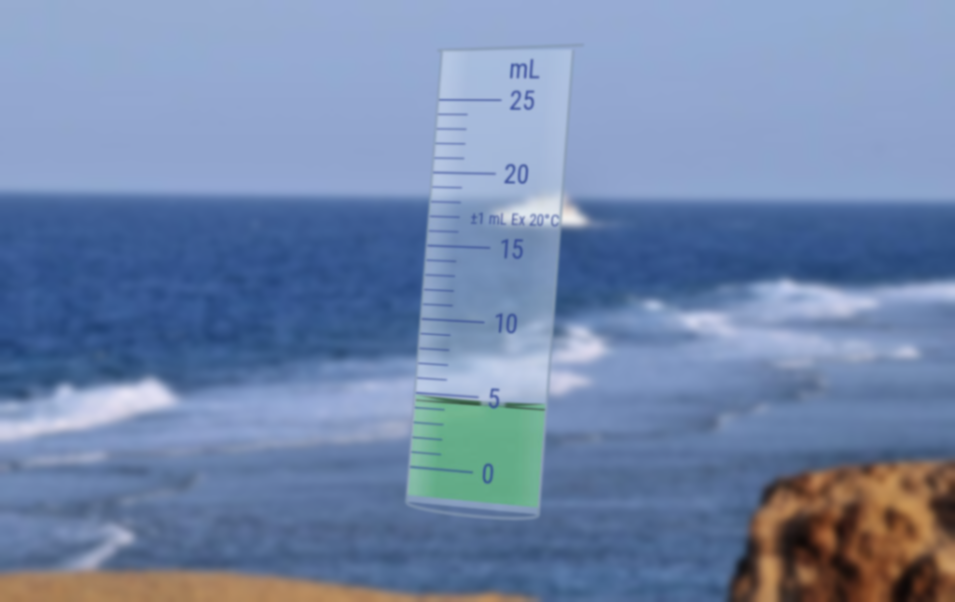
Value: 4.5,mL
